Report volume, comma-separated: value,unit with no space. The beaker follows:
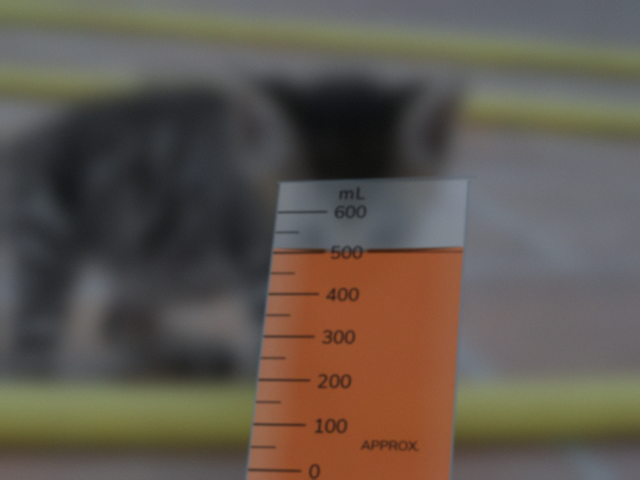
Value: 500,mL
